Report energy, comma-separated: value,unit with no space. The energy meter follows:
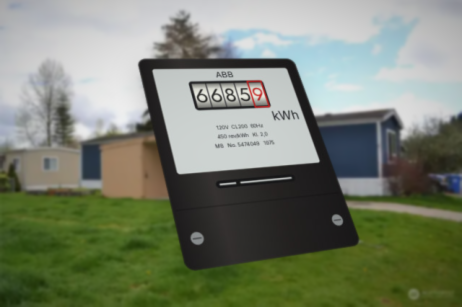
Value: 6685.9,kWh
